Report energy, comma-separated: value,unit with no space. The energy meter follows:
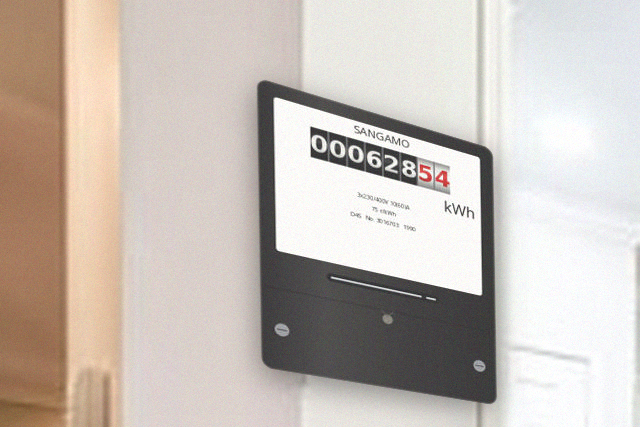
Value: 628.54,kWh
